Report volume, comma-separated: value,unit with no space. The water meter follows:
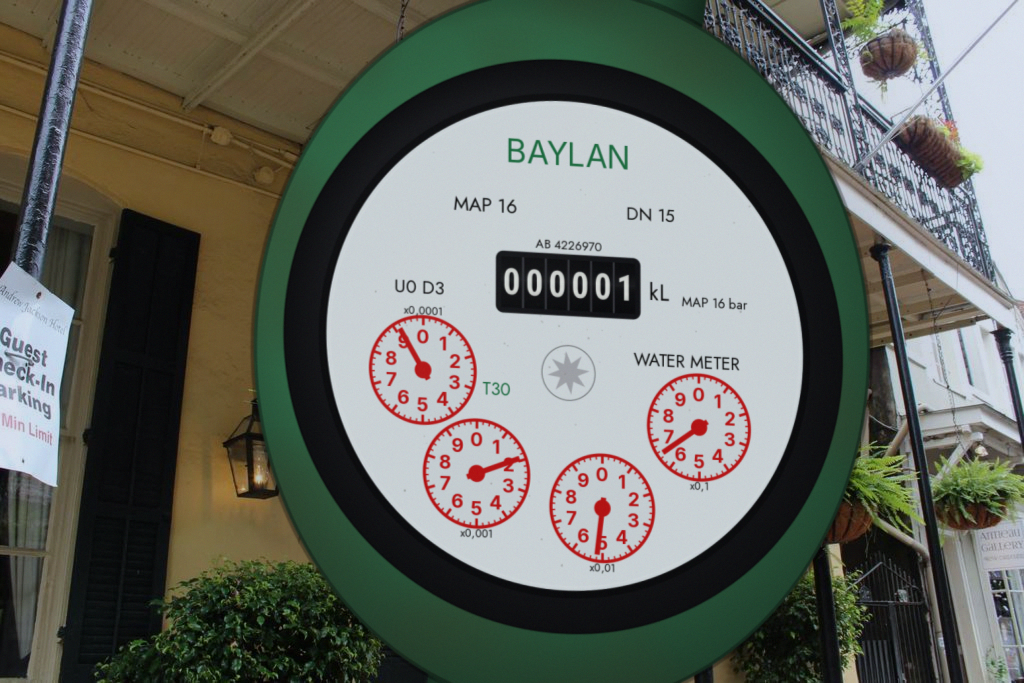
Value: 1.6519,kL
